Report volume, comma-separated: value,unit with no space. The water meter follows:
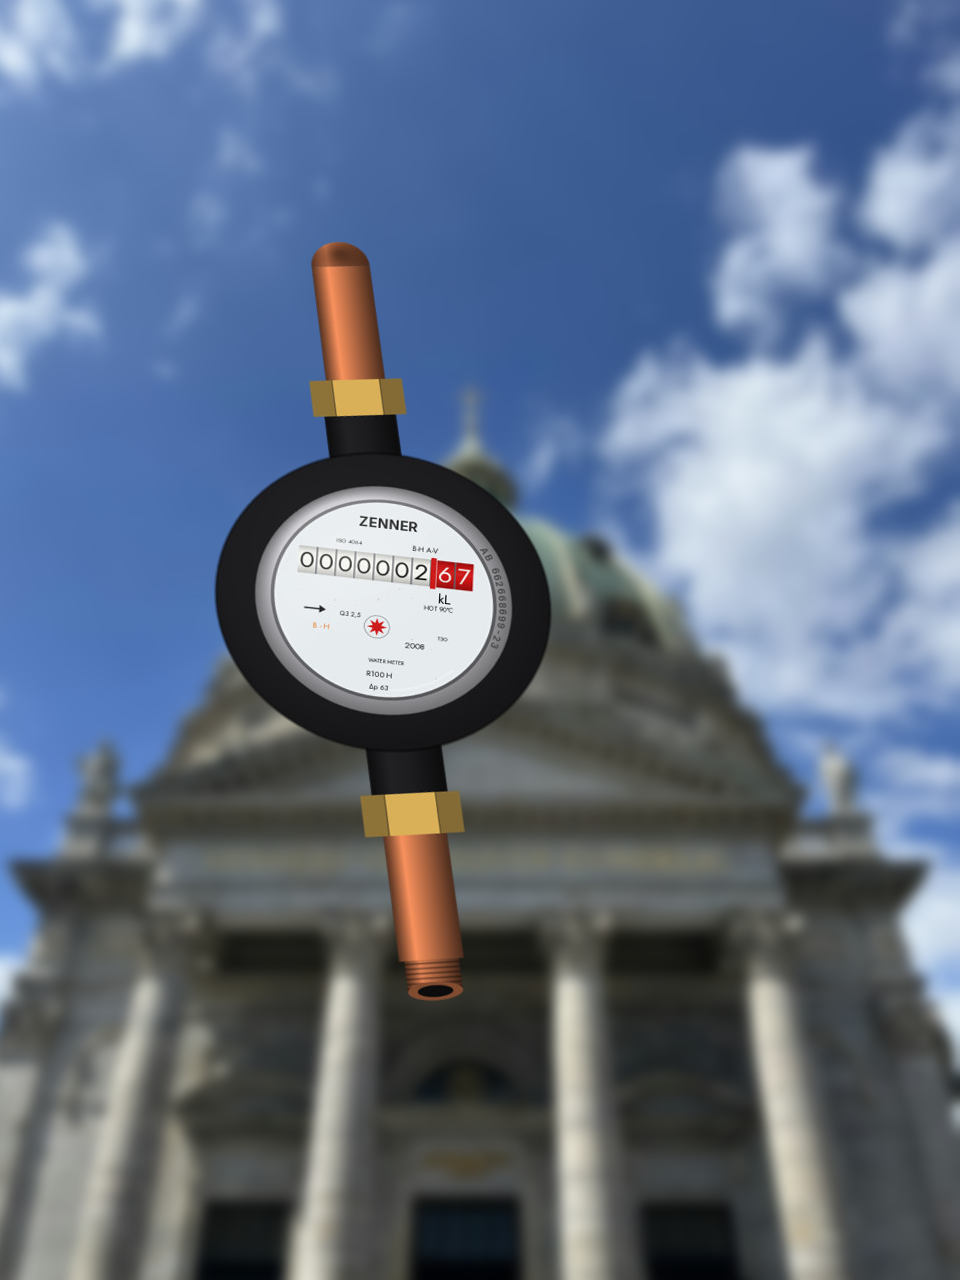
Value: 2.67,kL
